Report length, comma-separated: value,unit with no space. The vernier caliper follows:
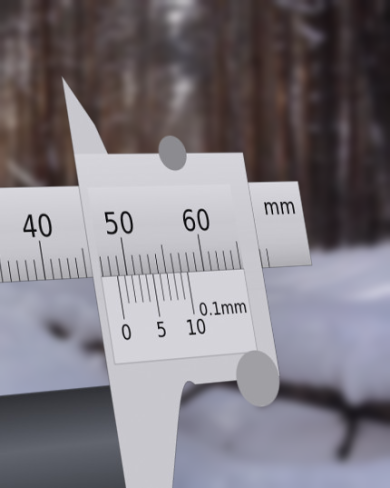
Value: 48.8,mm
